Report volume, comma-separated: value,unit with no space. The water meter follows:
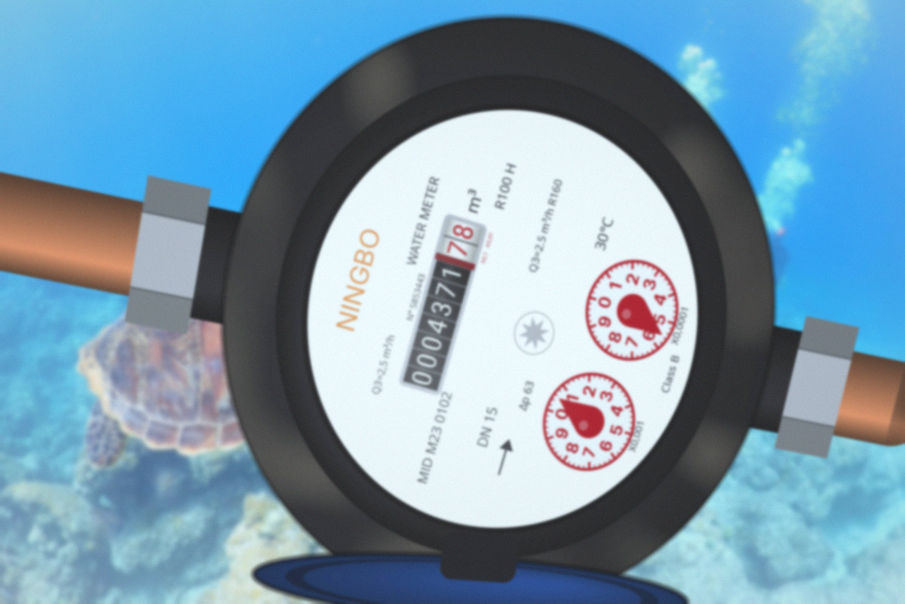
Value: 4371.7805,m³
